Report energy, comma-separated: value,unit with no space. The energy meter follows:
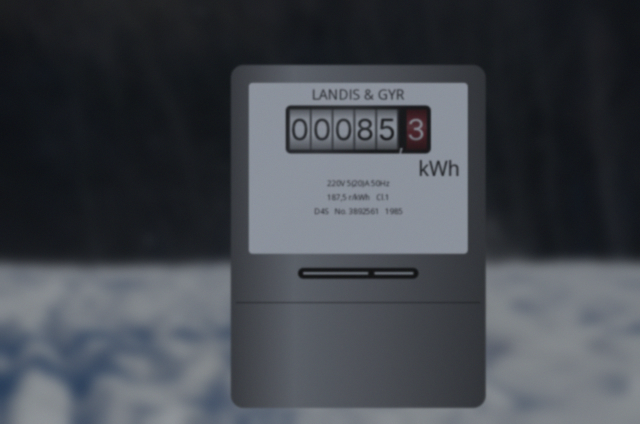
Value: 85.3,kWh
